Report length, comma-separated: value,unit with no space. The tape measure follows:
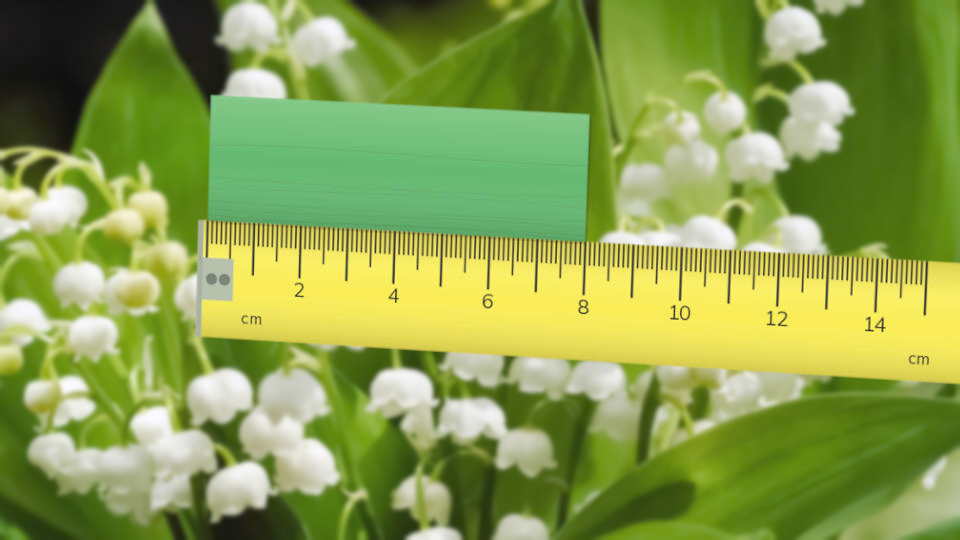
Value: 8,cm
